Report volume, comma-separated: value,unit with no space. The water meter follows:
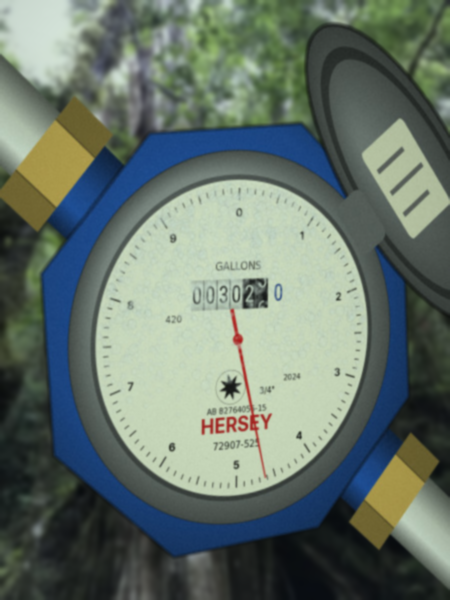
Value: 30254.6,gal
